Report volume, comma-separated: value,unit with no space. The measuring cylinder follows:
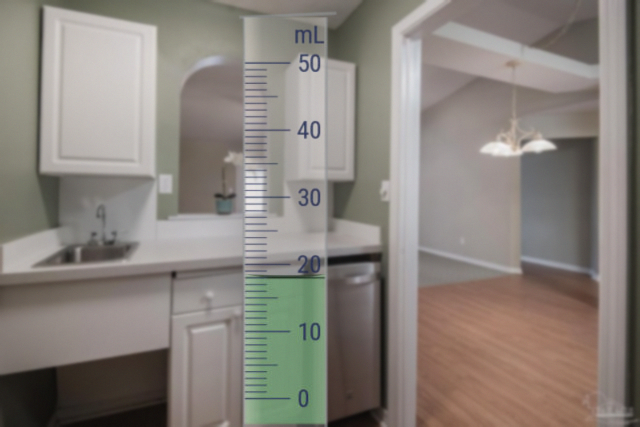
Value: 18,mL
